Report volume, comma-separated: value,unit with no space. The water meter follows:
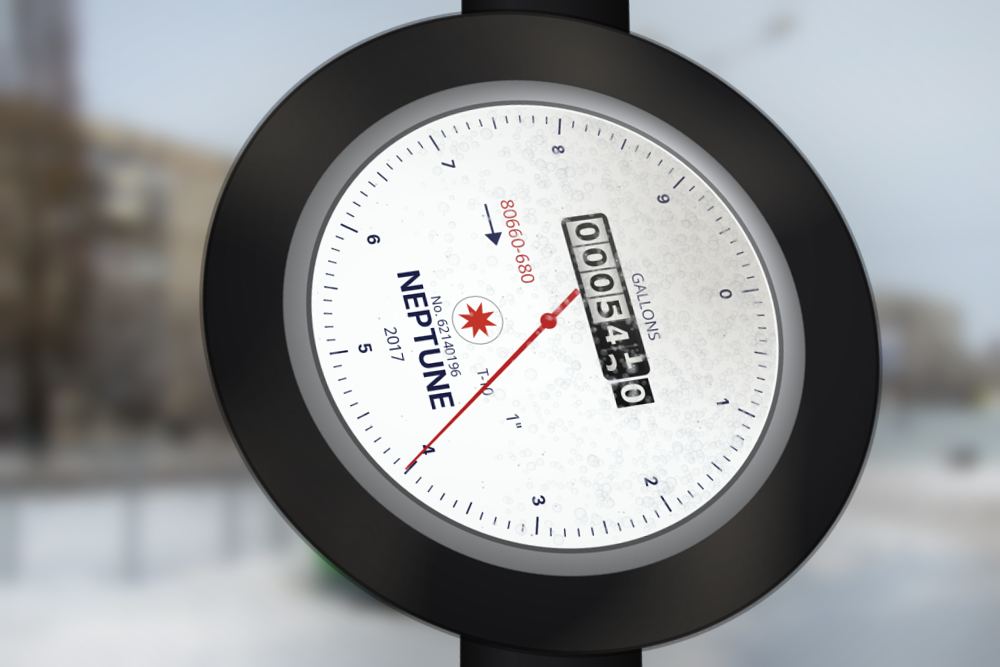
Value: 5414.0,gal
